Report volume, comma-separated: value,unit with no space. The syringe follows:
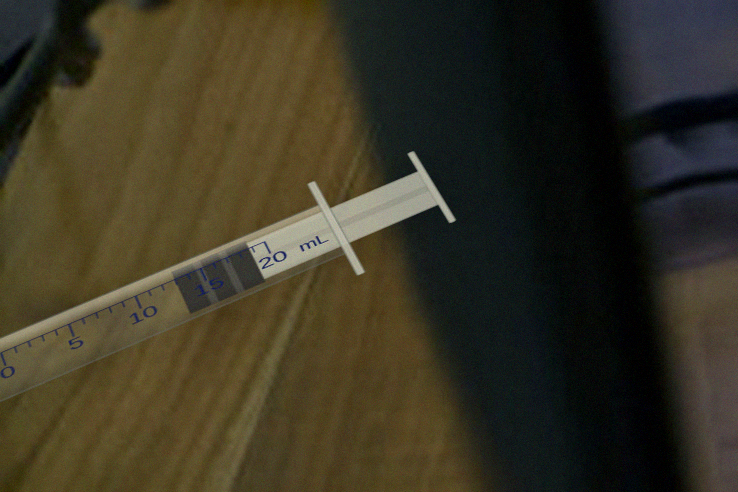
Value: 13,mL
